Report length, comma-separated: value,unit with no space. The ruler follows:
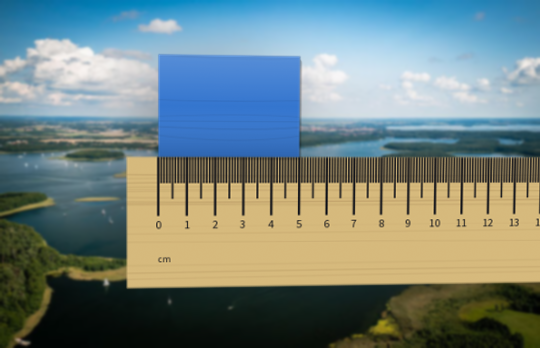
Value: 5,cm
